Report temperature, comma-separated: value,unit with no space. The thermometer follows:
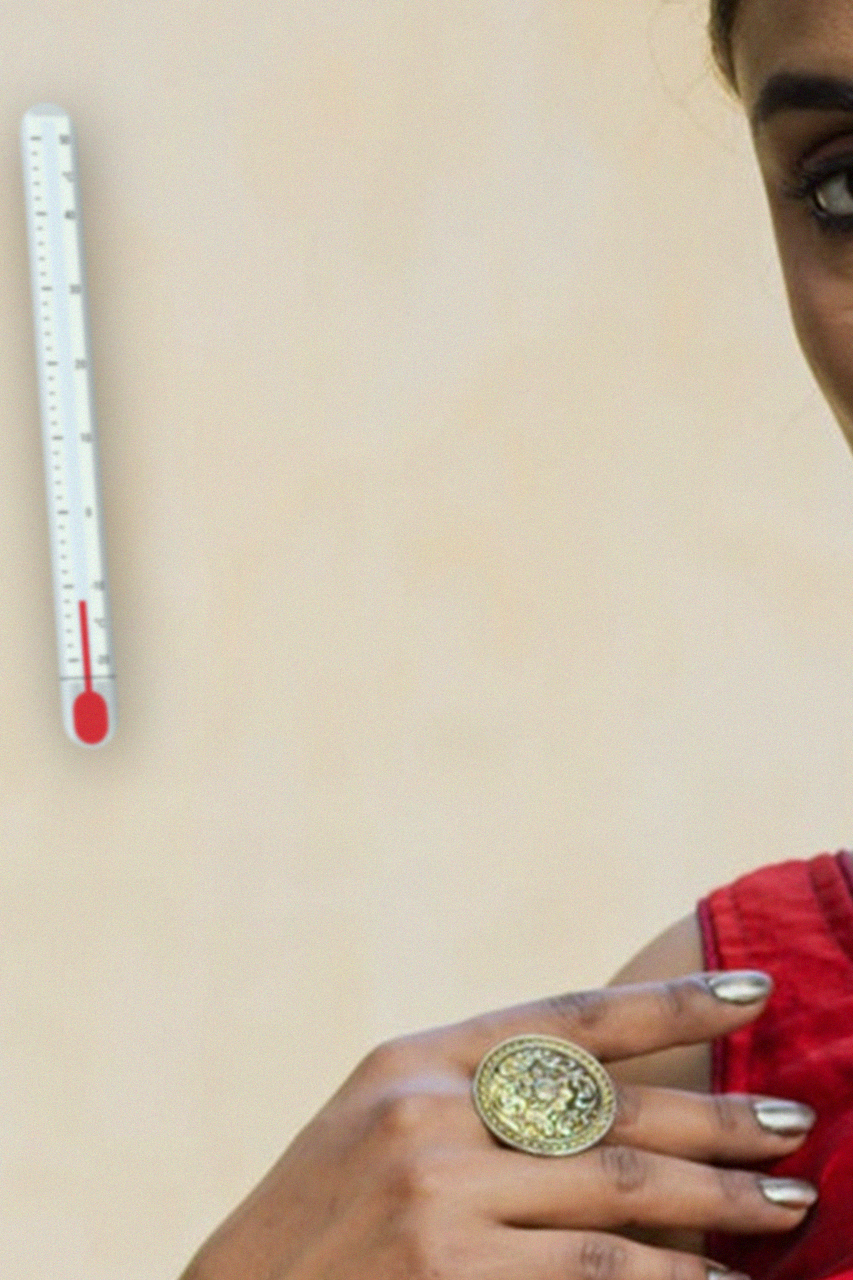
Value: -12,°C
